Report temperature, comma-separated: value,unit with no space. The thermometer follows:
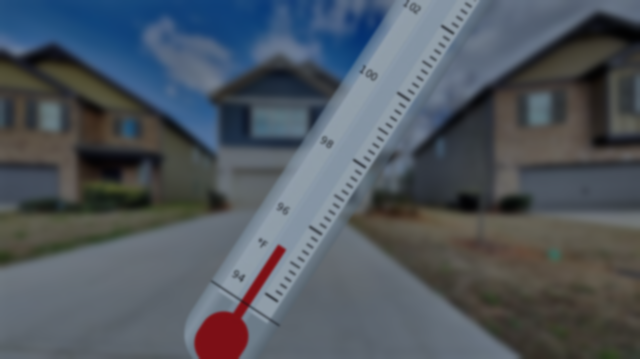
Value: 95.2,°F
